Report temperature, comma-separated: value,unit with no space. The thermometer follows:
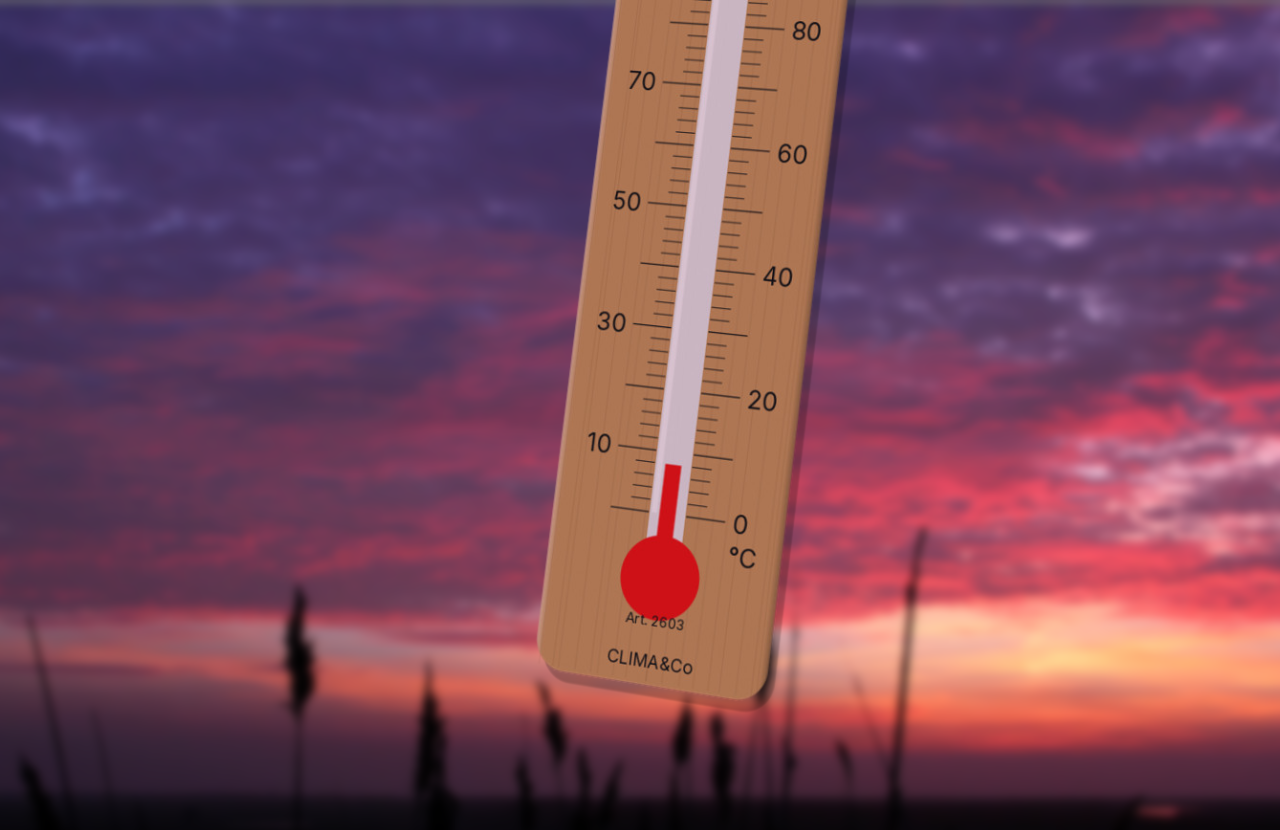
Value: 8,°C
